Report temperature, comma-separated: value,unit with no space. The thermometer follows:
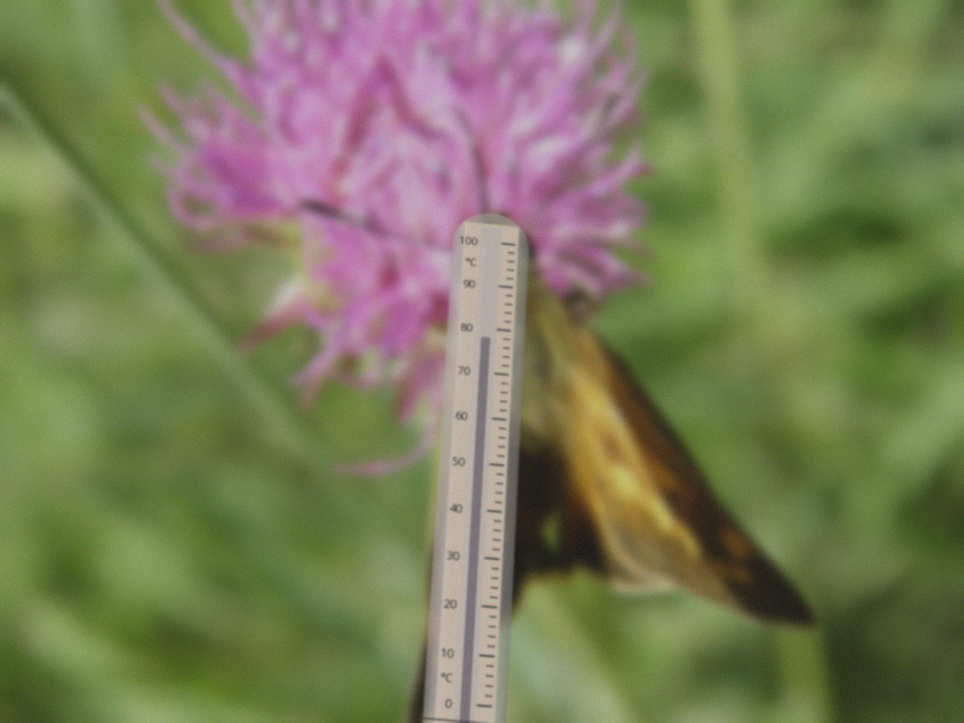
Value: 78,°C
